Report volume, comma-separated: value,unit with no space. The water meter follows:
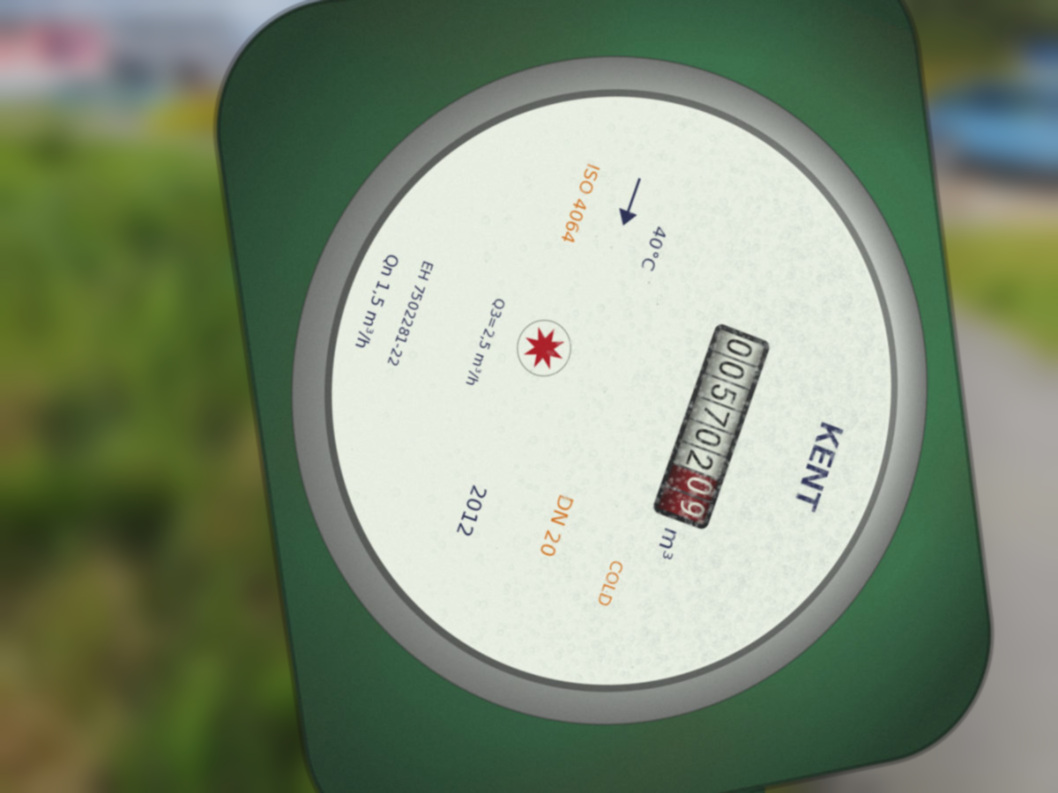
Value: 5702.09,m³
